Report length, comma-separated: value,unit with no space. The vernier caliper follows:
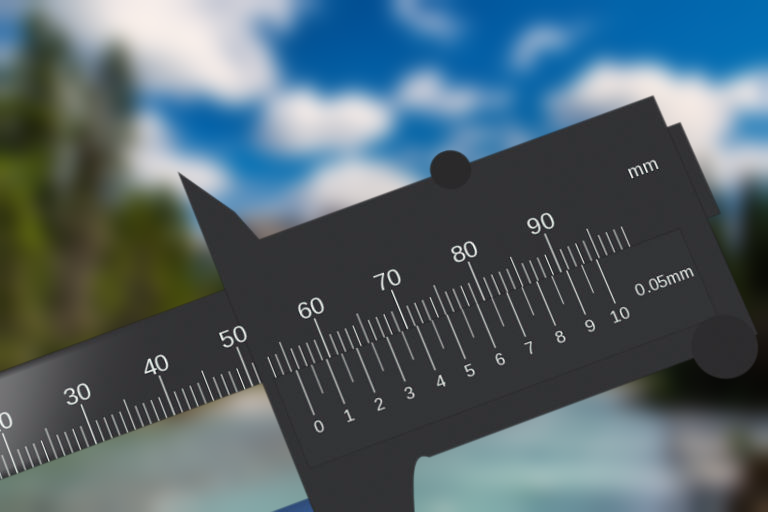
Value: 55.6,mm
